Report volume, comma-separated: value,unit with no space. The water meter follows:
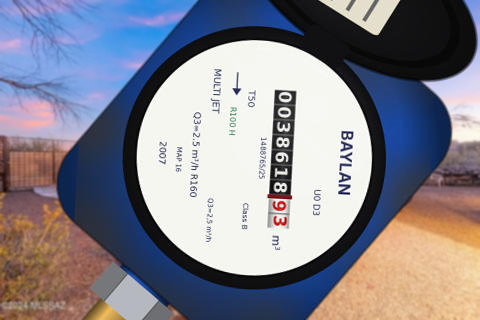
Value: 38618.93,m³
